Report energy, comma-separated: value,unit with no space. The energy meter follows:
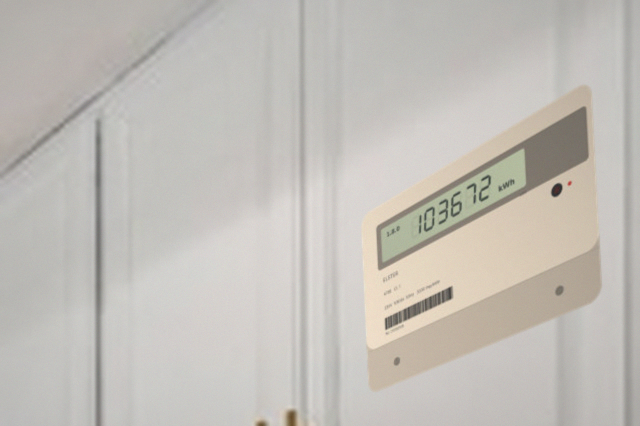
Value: 103672,kWh
